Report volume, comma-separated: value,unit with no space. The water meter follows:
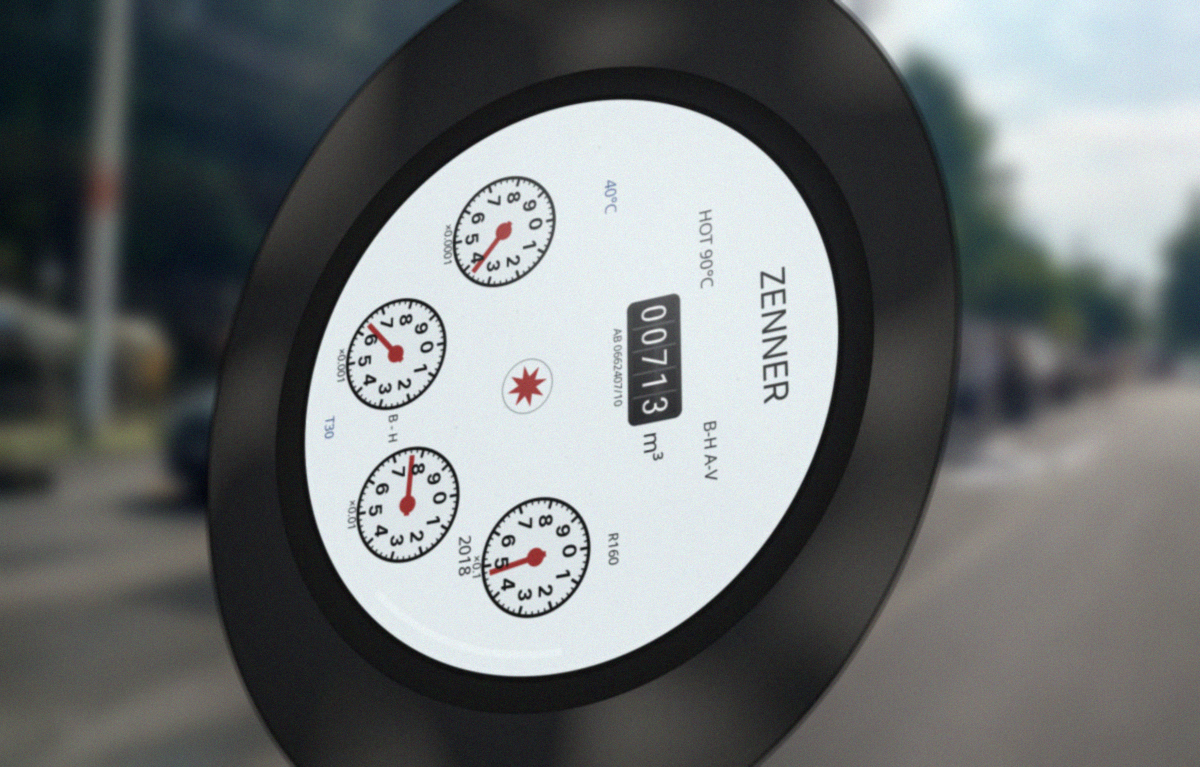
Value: 713.4763,m³
